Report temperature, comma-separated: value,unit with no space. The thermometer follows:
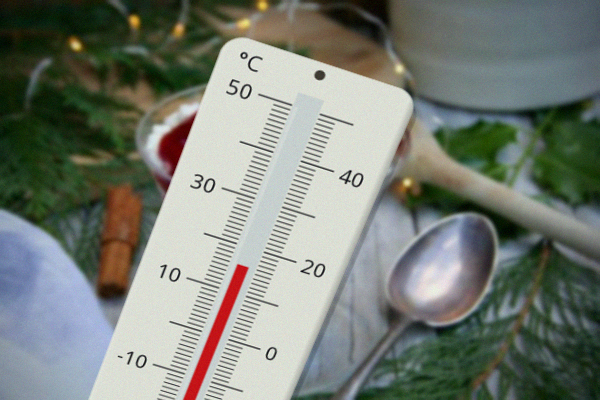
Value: 16,°C
